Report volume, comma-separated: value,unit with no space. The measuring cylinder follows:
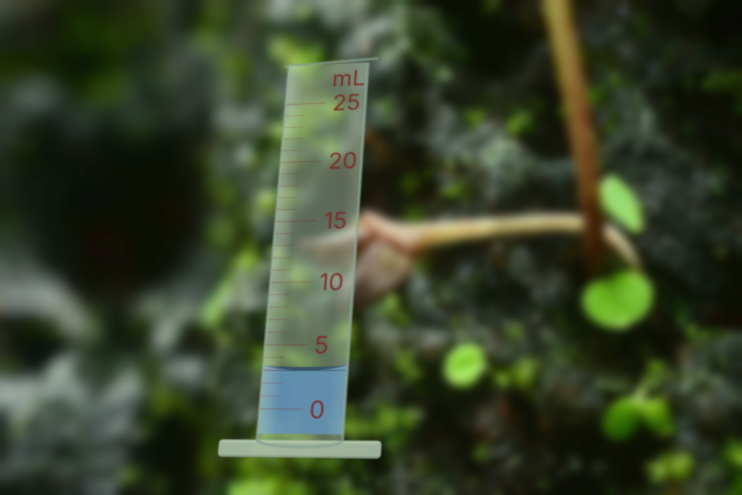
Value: 3,mL
